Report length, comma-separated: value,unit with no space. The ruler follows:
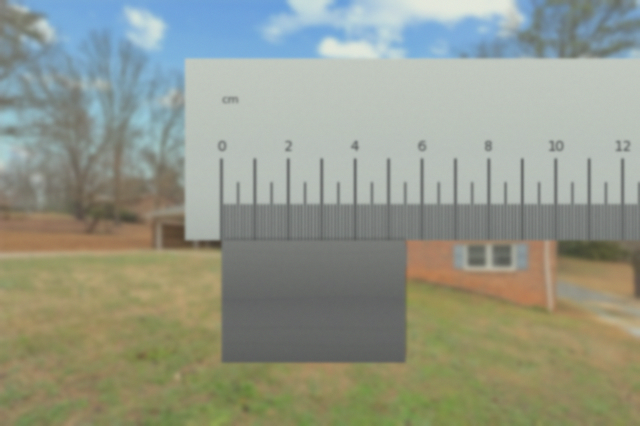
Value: 5.5,cm
